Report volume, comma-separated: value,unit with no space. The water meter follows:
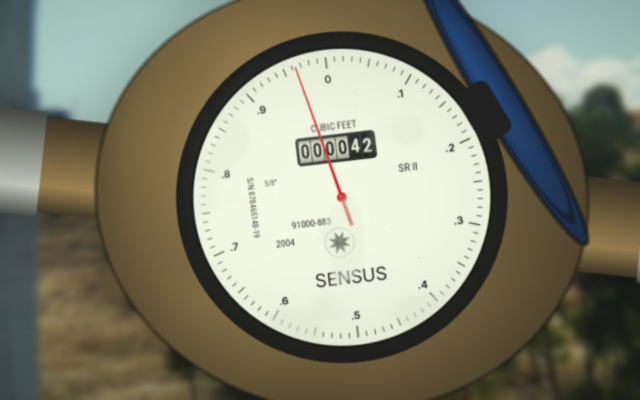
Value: 41.96,ft³
